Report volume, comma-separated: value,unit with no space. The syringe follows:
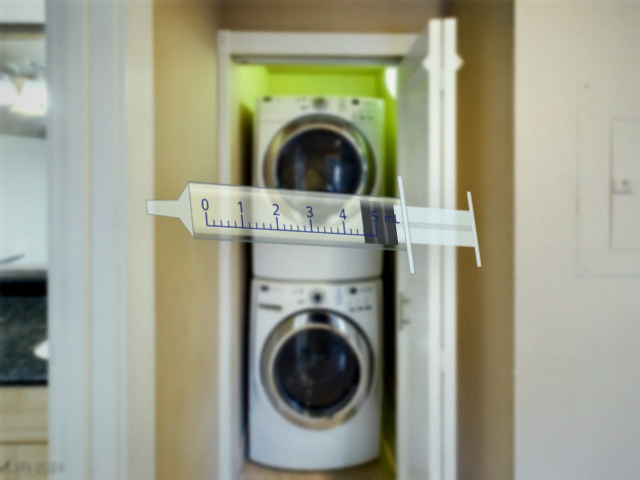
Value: 4.6,mL
